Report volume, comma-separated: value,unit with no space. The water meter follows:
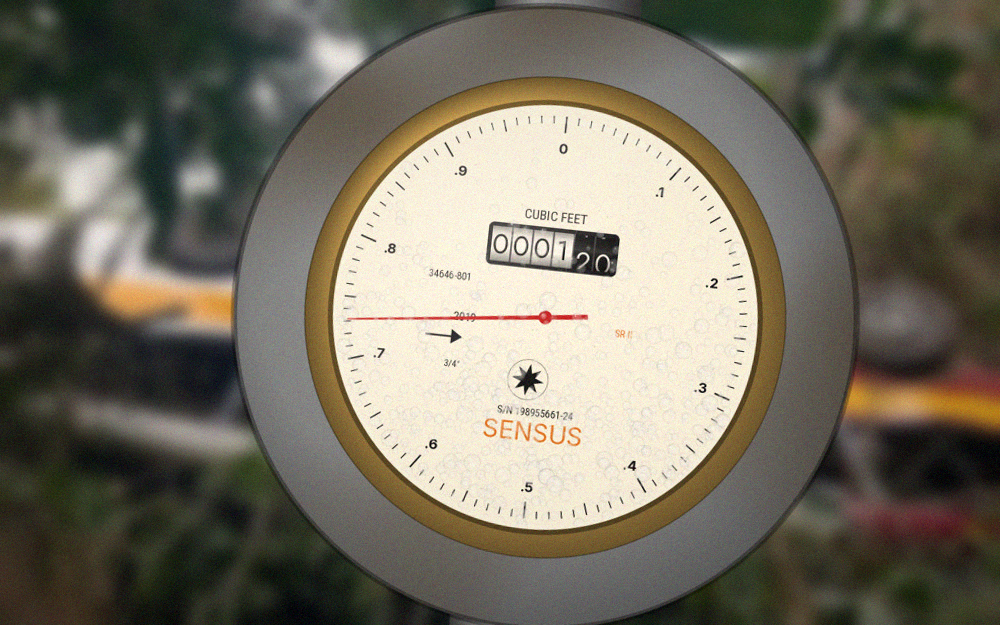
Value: 119.73,ft³
